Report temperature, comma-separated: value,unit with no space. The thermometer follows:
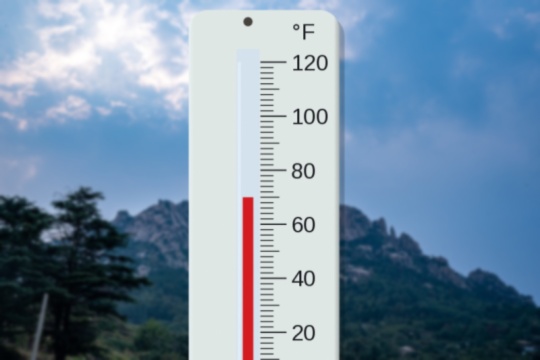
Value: 70,°F
